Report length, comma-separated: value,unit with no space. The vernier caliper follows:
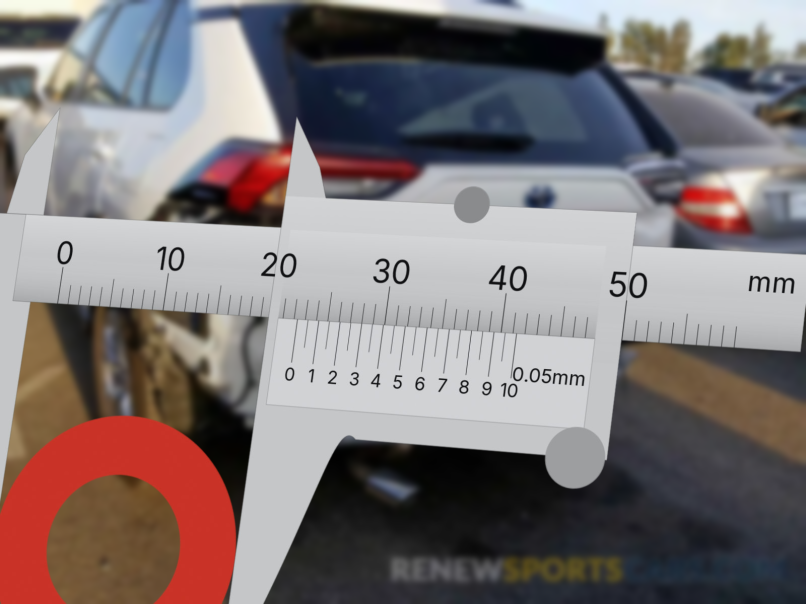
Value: 22.3,mm
